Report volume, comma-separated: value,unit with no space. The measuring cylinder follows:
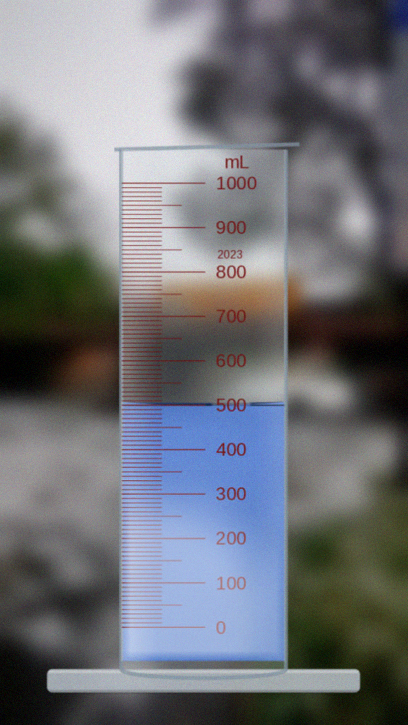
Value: 500,mL
